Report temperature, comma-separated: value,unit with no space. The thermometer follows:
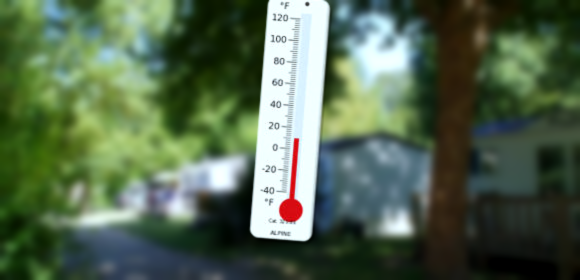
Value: 10,°F
